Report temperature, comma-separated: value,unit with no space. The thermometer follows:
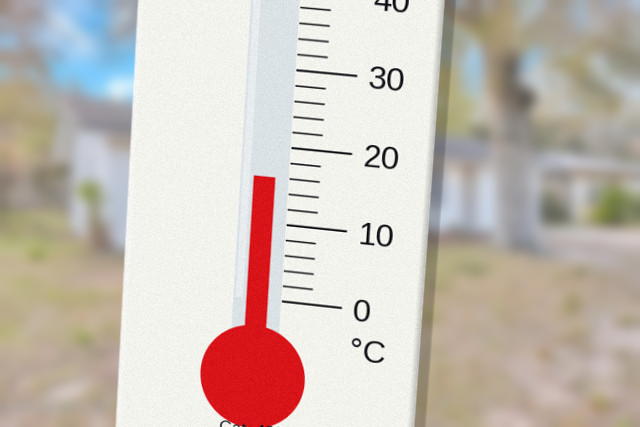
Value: 16,°C
